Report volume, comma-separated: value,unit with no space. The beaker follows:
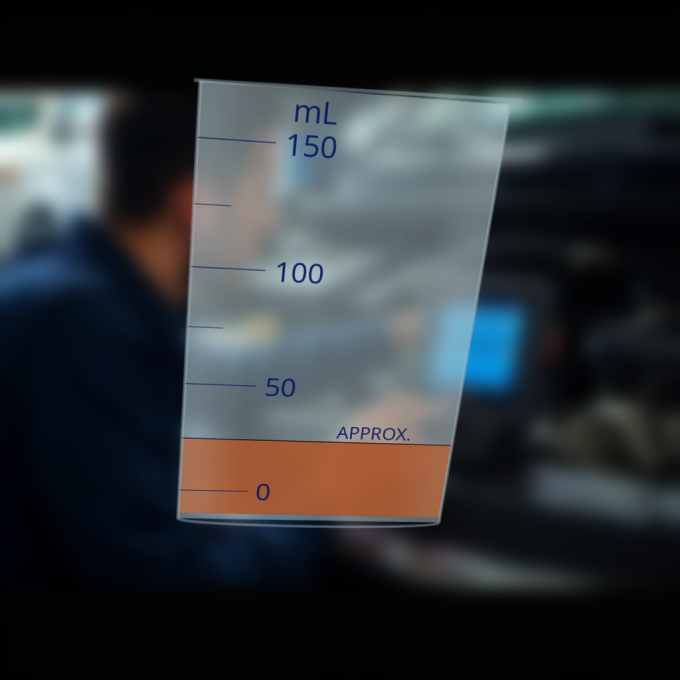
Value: 25,mL
